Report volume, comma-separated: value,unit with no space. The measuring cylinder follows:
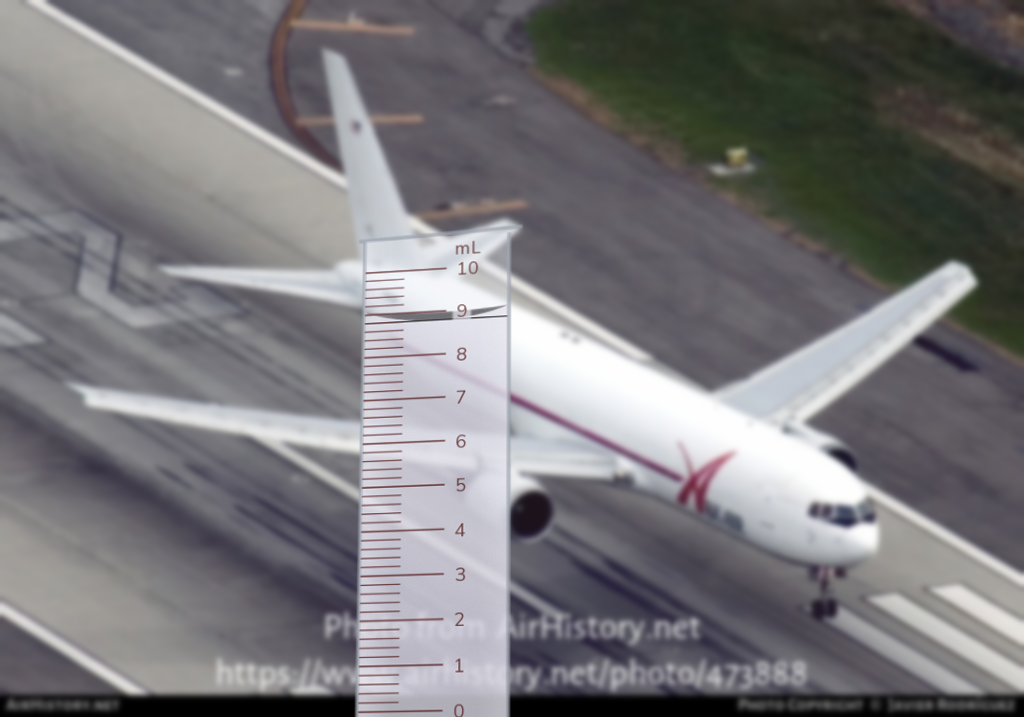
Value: 8.8,mL
